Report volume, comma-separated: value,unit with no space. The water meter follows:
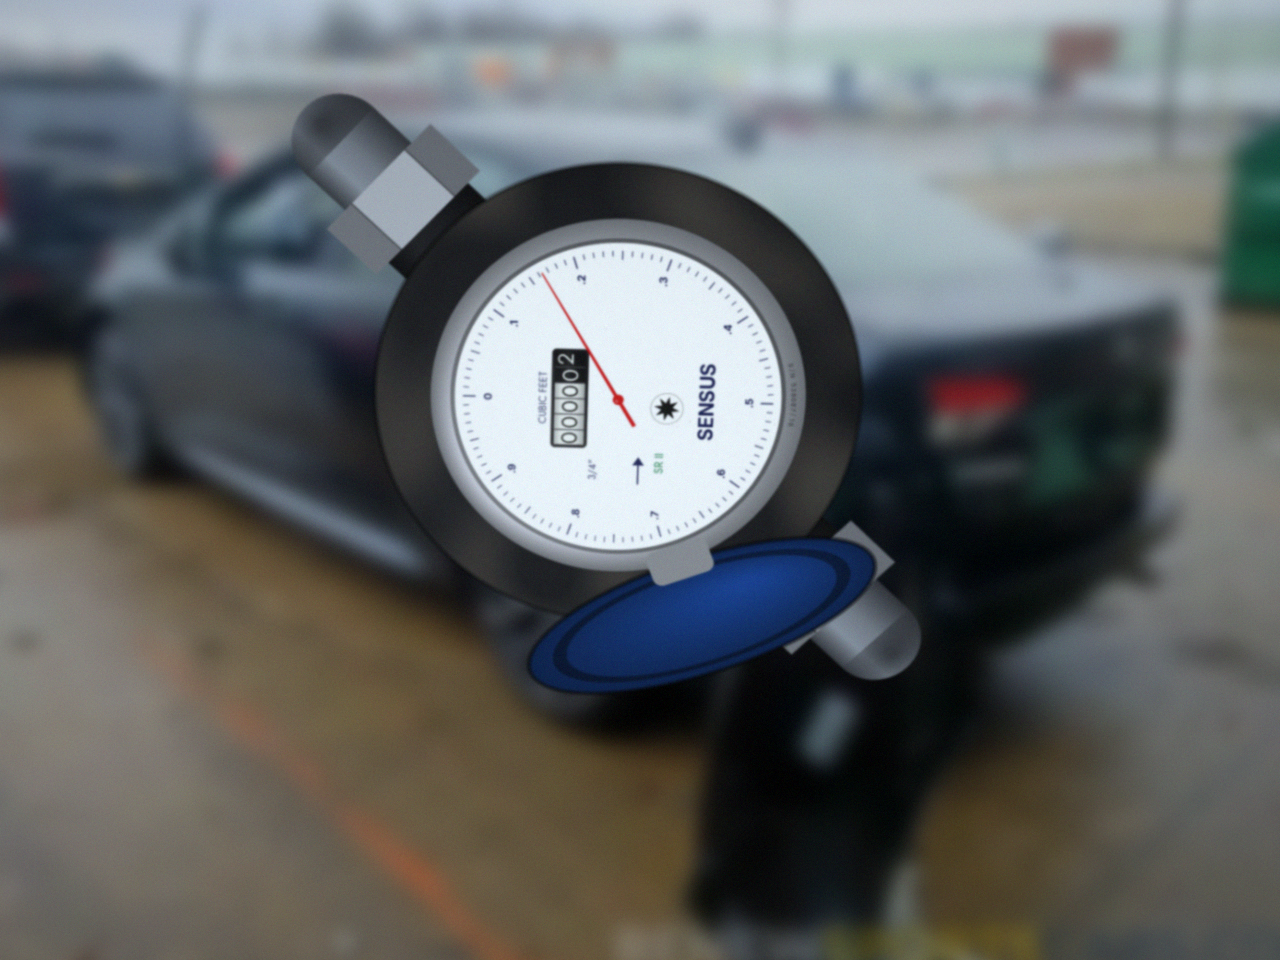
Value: 2.16,ft³
